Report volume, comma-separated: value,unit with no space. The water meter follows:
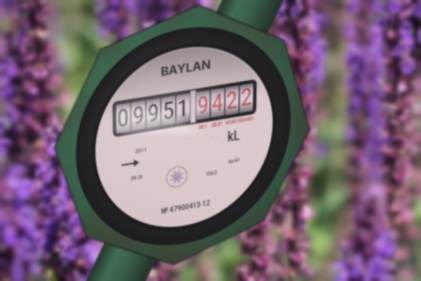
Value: 9951.9422,kL
